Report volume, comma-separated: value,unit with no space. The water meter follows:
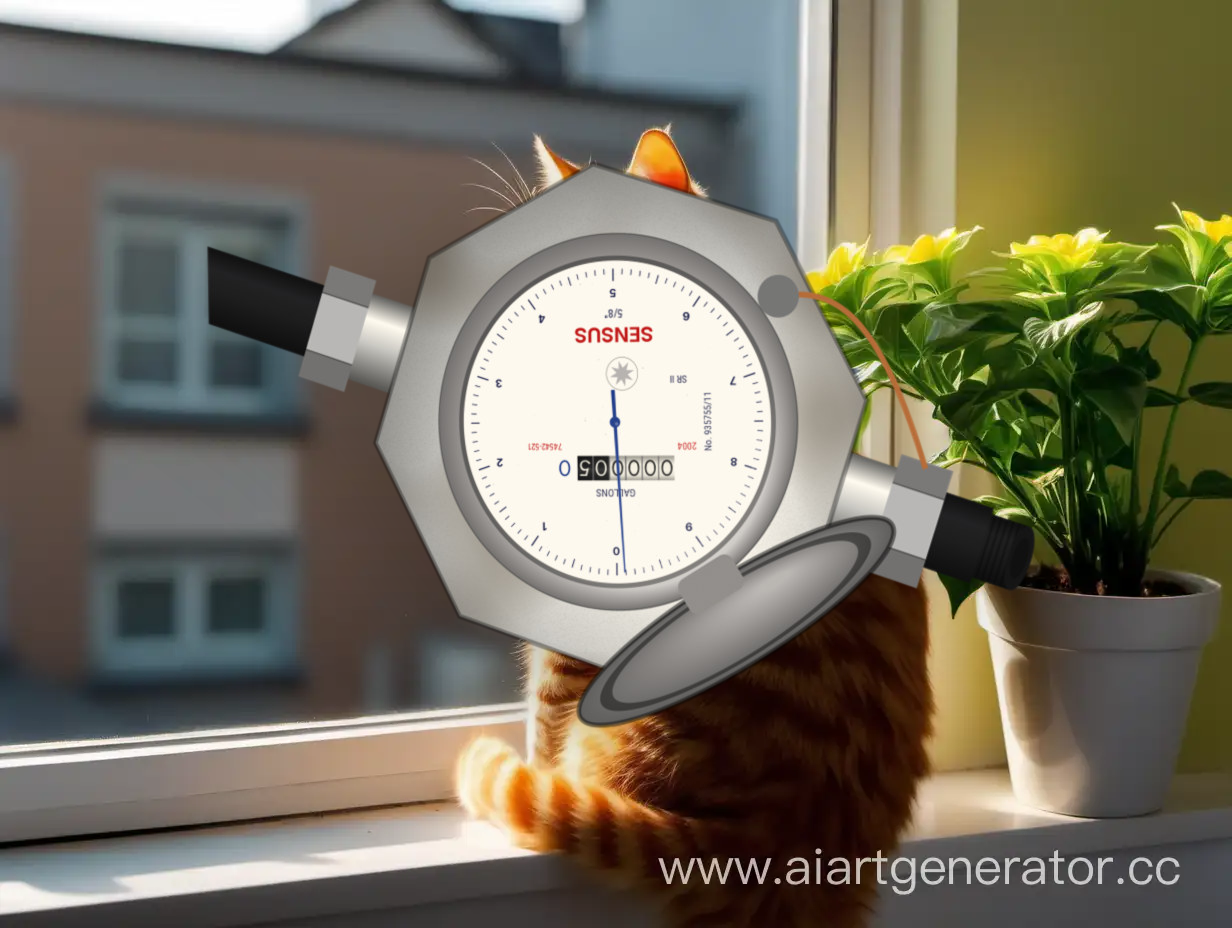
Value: 49.9,gal
